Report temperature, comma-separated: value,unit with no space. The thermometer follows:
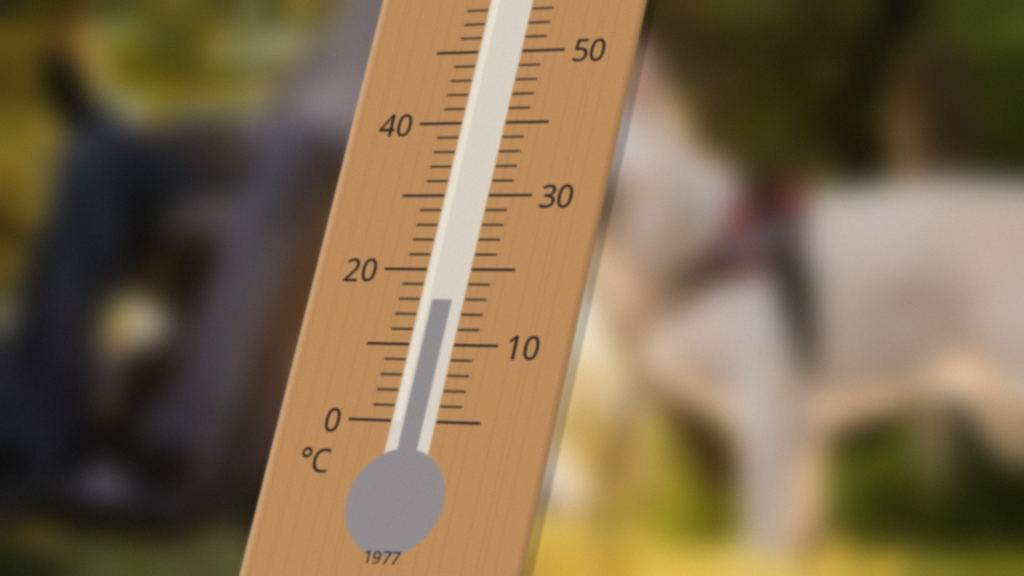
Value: 16,°C
